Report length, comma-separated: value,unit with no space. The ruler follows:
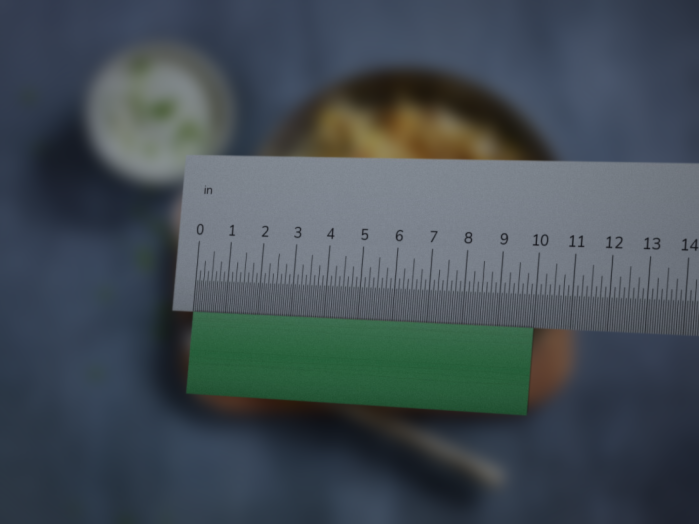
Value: 10,in
